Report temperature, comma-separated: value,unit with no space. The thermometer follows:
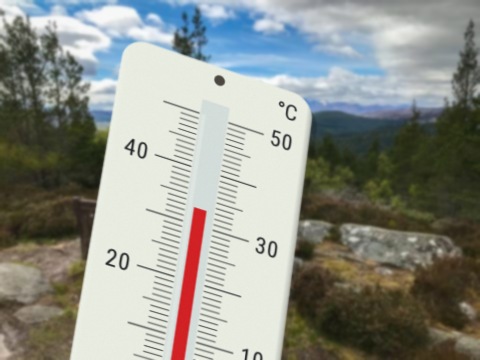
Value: 33,°C
